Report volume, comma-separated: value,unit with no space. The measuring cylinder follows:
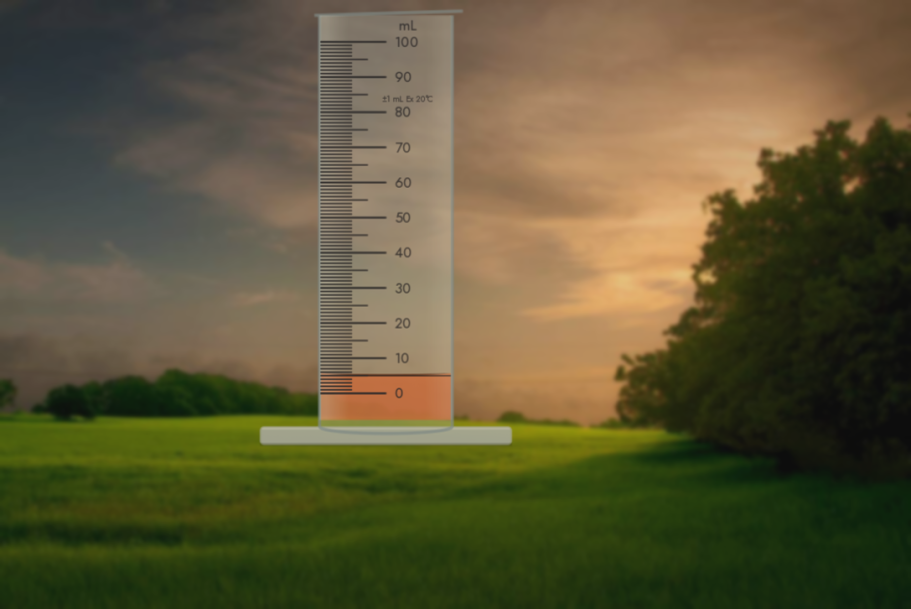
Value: 5,mL
